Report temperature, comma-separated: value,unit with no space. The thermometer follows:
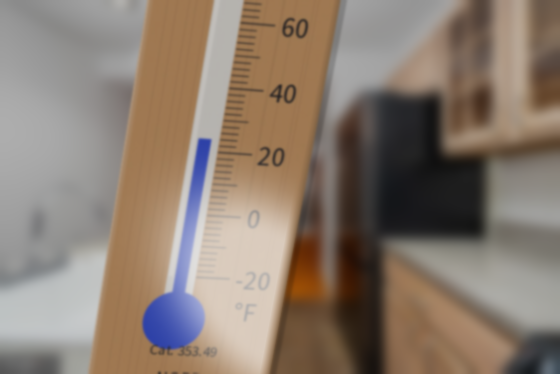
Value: 24,°F
